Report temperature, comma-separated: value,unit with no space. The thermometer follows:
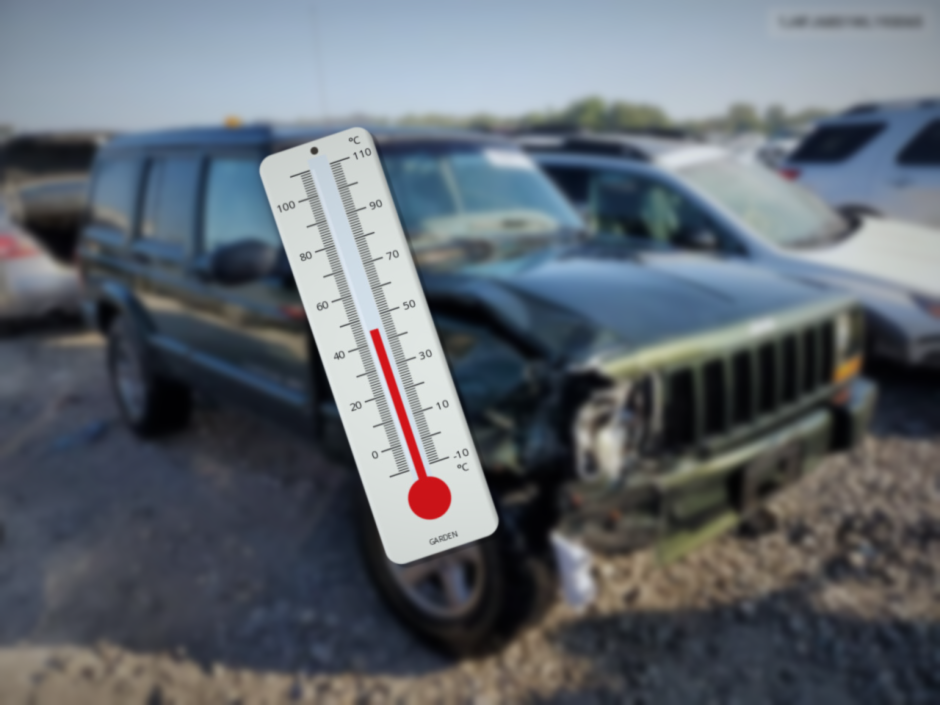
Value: 45,°C
